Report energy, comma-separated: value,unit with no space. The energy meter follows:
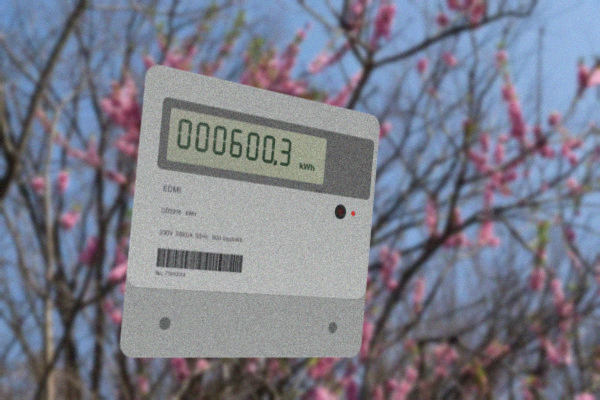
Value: 600.3,kWh
